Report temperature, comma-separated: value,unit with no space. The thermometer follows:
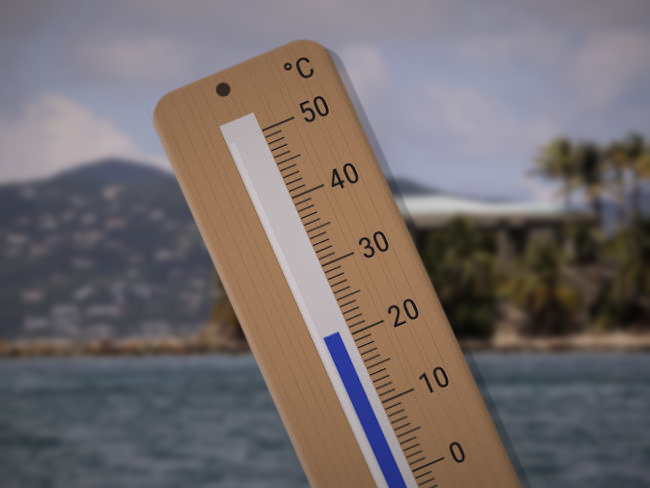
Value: 21,°C
